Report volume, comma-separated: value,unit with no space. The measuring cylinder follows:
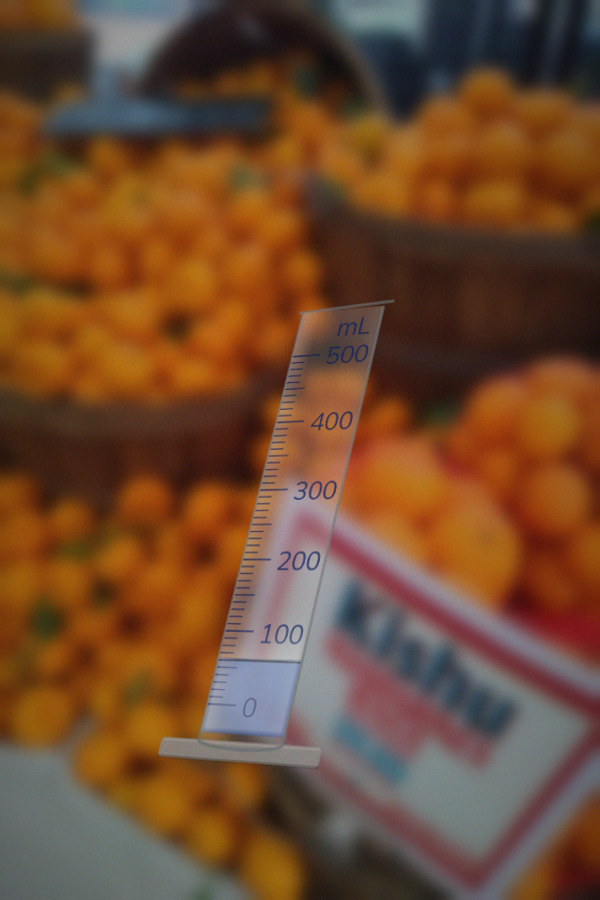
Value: 60,mL
